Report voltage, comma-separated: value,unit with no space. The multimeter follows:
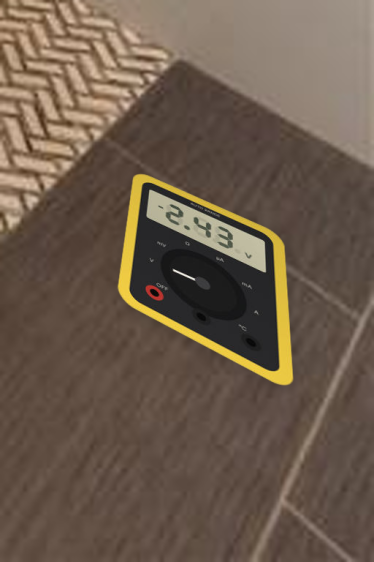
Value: -2.43,V
